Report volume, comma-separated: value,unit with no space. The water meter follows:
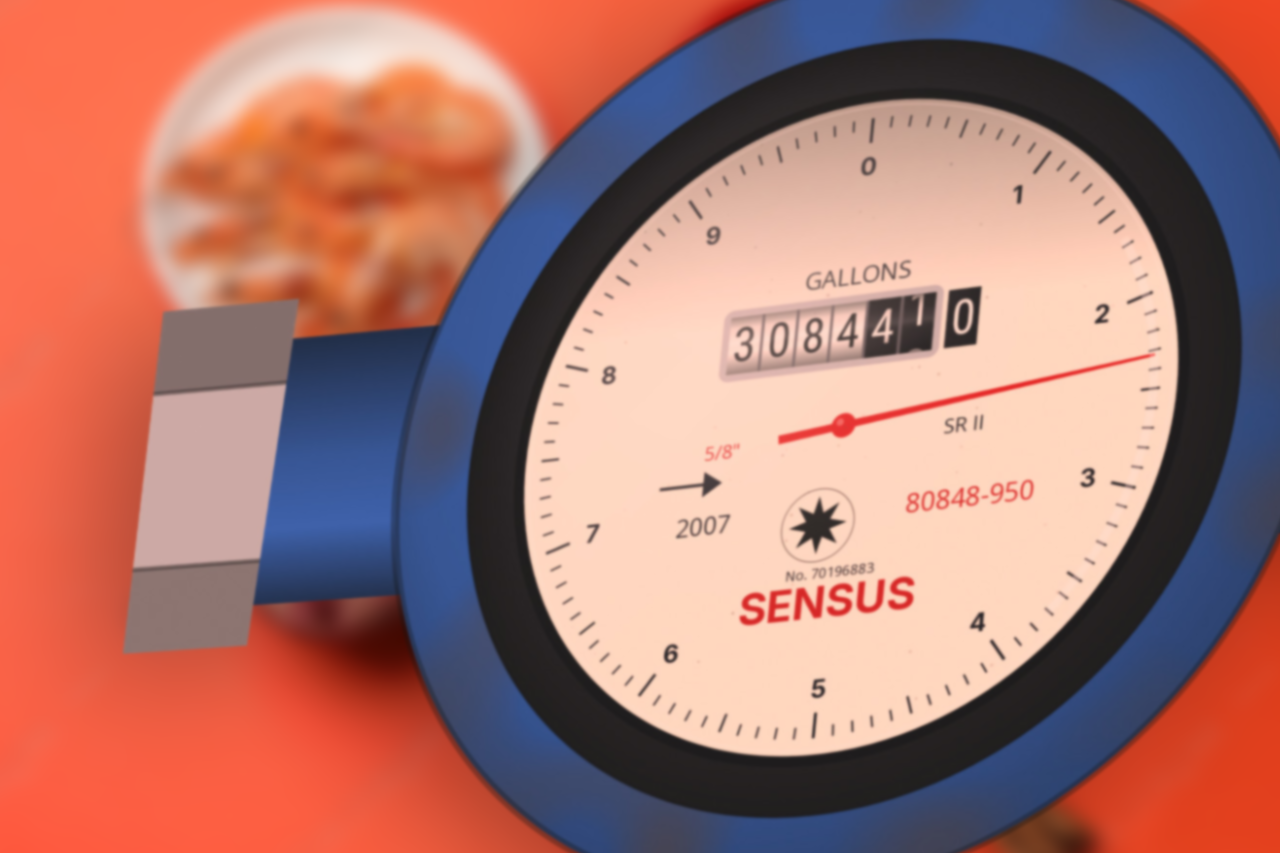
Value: 3084412.3,gal
